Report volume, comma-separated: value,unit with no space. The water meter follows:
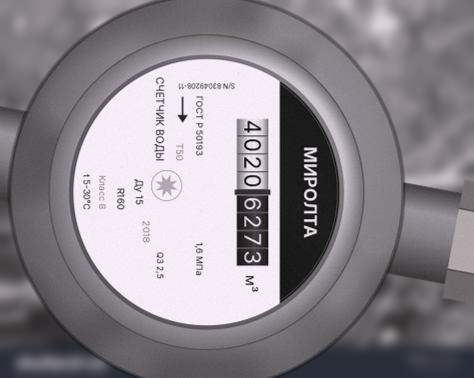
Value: 4020.6273,m³
